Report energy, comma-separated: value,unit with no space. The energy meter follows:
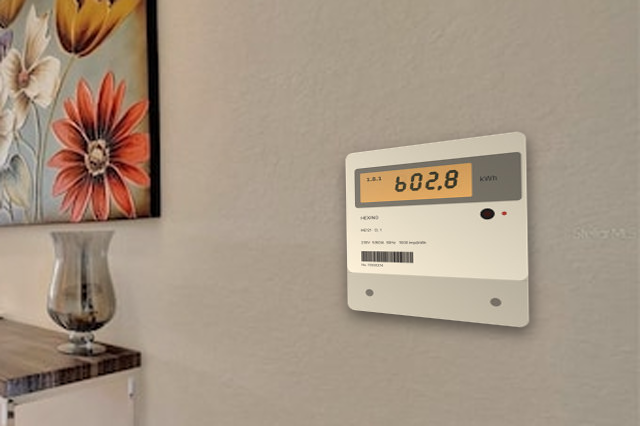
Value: 602.8,kWh
